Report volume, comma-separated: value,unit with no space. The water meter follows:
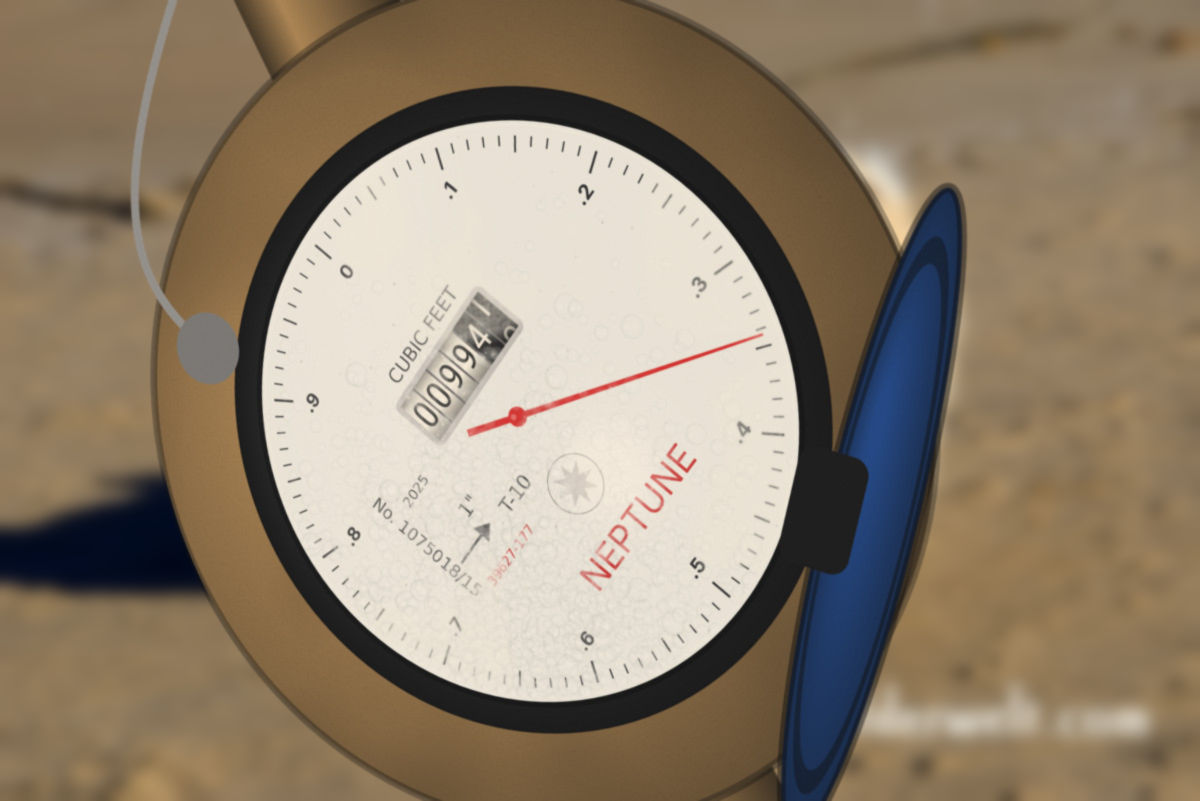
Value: 9941.34,ft³
